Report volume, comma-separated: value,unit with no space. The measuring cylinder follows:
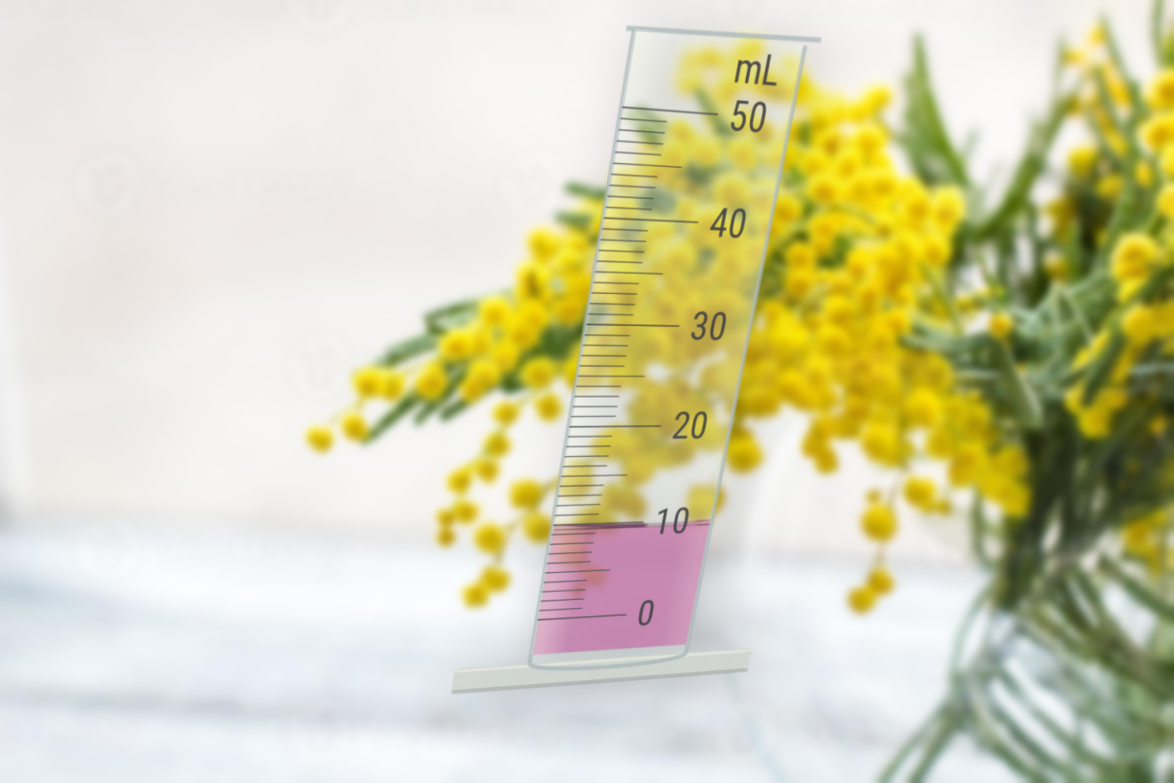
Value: 9.5,mL
